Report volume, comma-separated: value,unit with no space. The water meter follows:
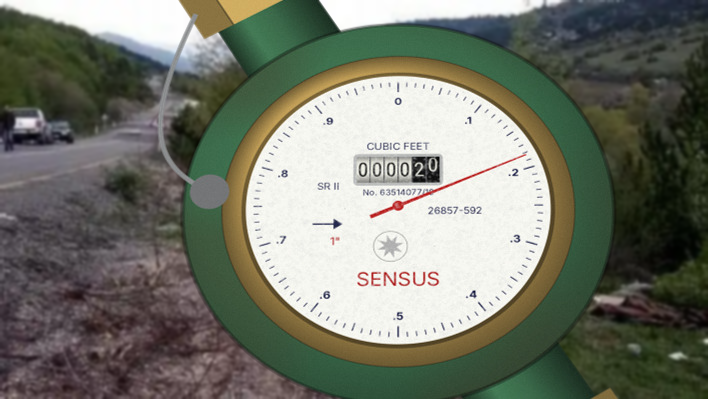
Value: 20.18,ft³
